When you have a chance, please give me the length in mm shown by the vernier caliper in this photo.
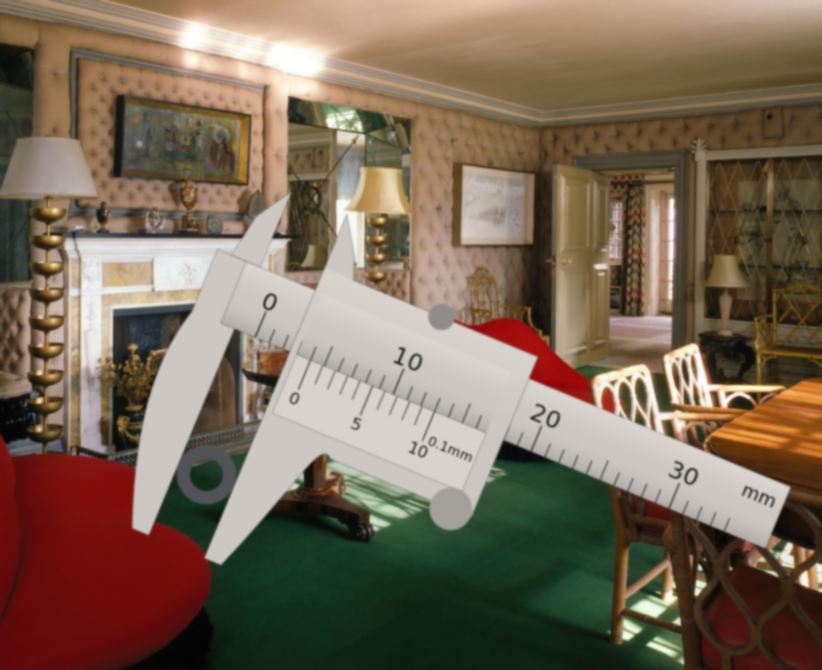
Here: 4.0 mm
